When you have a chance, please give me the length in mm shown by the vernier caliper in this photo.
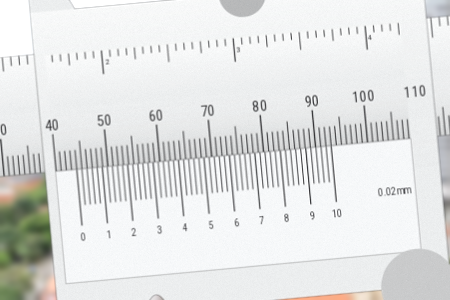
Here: 44.0 mm
